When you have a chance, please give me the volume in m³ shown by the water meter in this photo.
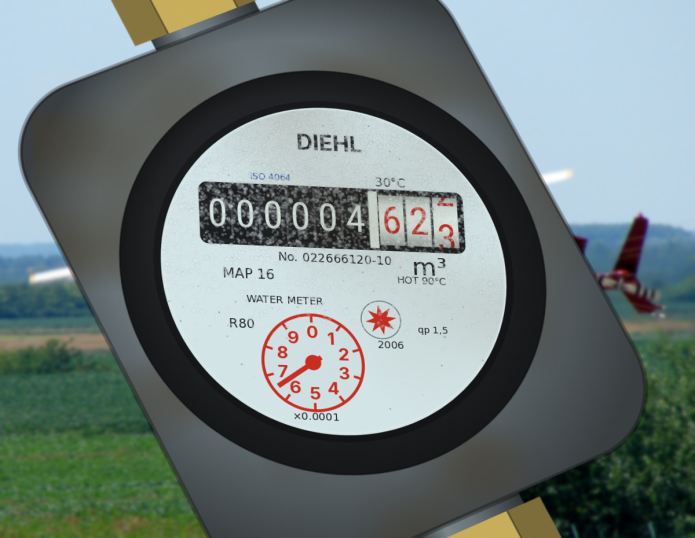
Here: 4.6226 m³
